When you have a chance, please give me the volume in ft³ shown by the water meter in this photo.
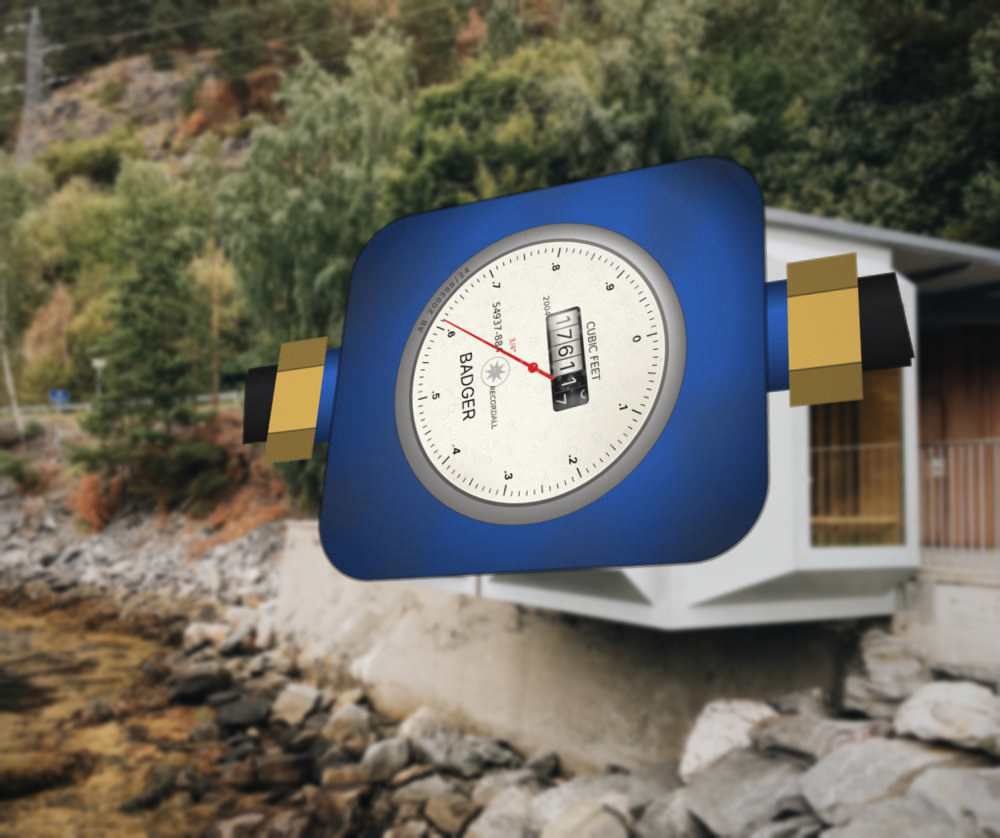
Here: 176116.61 ft³
